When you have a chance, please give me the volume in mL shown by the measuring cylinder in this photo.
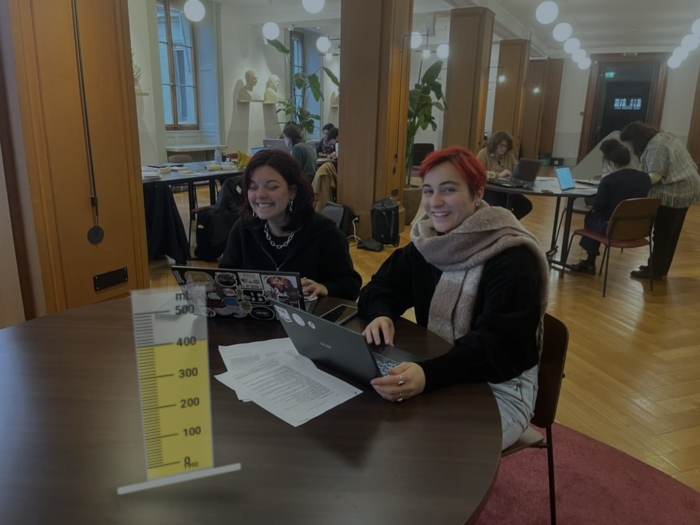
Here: 400 mL
